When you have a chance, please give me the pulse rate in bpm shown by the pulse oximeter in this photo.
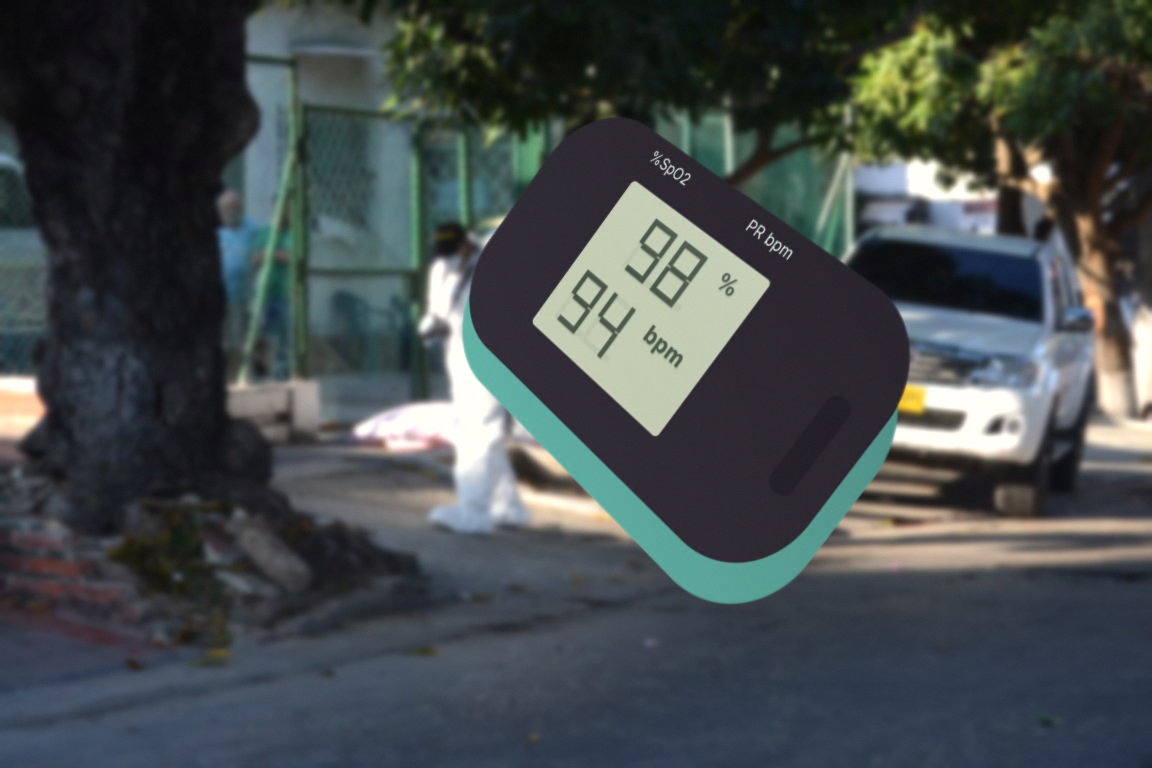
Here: 94 bpm
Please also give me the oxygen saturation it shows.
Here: 98 %
